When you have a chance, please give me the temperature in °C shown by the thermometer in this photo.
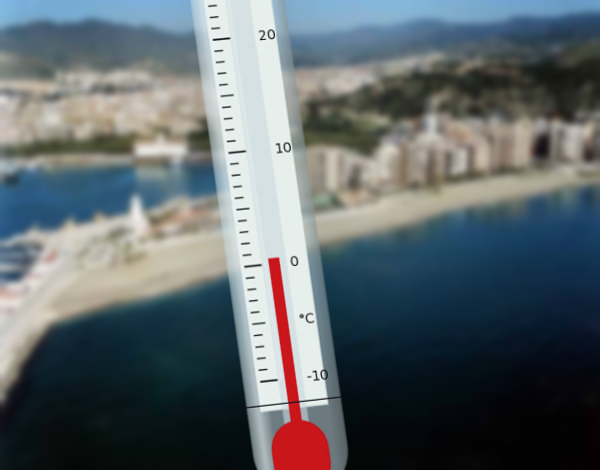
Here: 0.5 °C
